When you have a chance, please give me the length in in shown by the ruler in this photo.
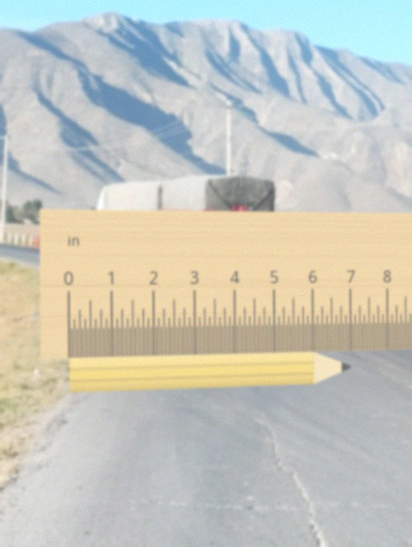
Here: 7 in
